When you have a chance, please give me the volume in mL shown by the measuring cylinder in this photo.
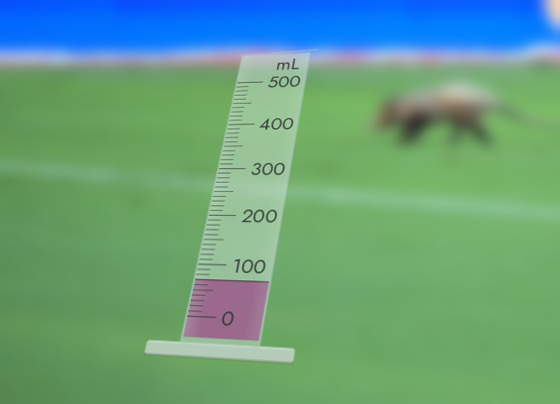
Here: 70 mL
